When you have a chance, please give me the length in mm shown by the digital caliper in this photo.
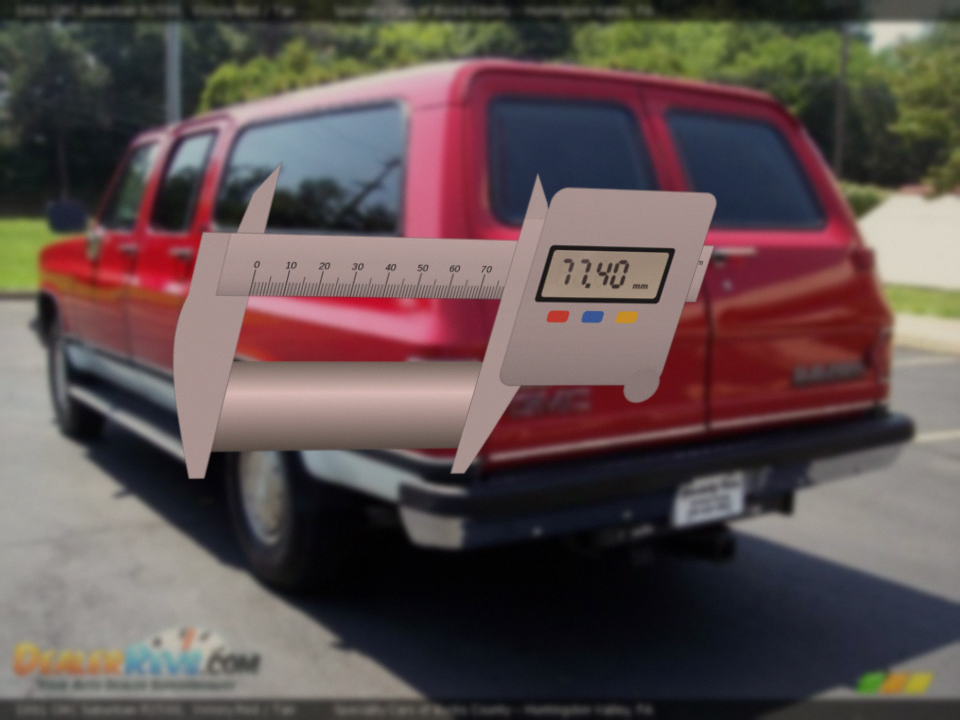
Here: 77.40 mm
